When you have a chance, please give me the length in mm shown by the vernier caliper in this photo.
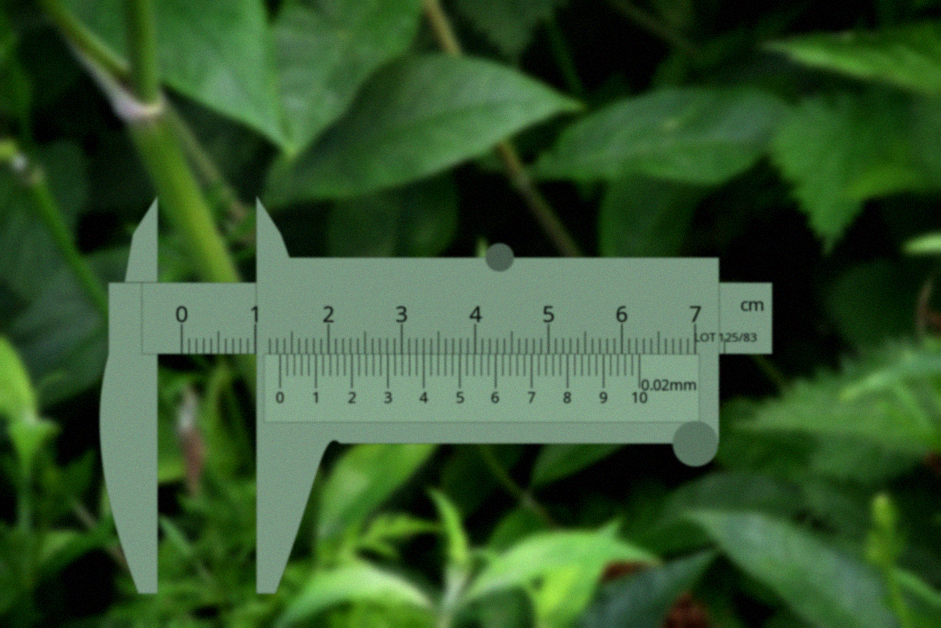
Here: 13.4 mm
